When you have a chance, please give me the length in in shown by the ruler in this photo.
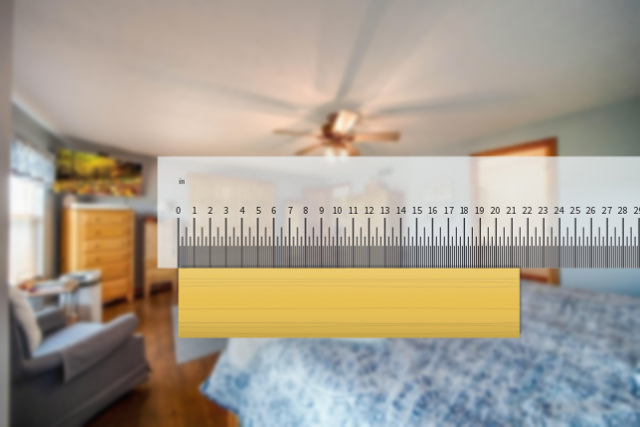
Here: 21.5 in
